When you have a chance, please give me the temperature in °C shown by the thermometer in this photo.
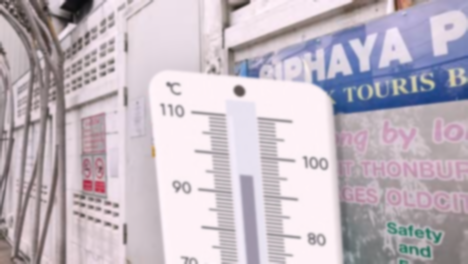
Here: 95 °C
